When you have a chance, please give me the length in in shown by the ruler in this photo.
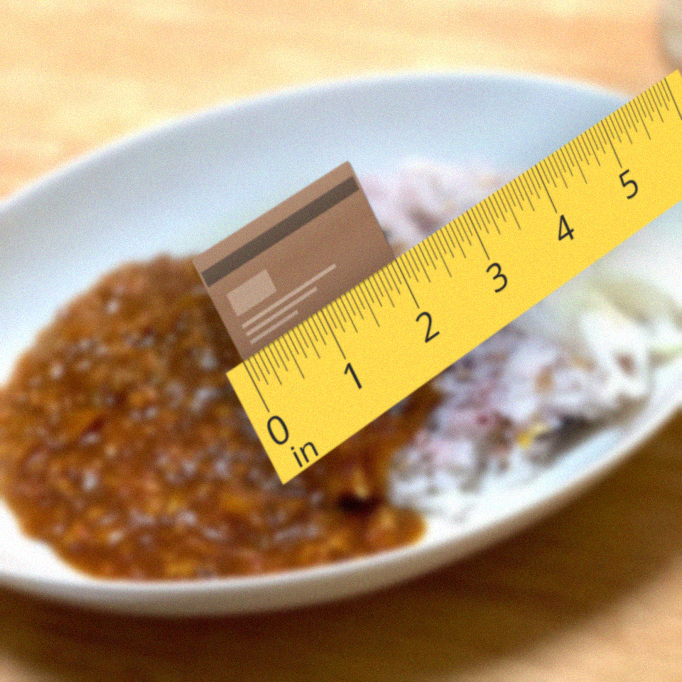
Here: 2 in
